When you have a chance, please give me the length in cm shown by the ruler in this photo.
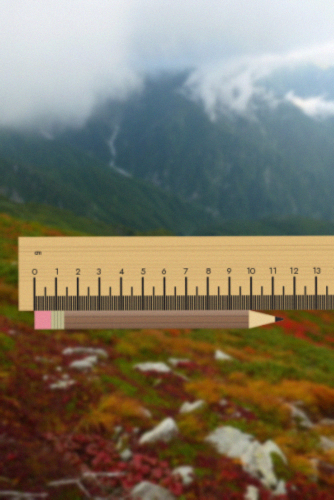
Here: 11.5 cm
